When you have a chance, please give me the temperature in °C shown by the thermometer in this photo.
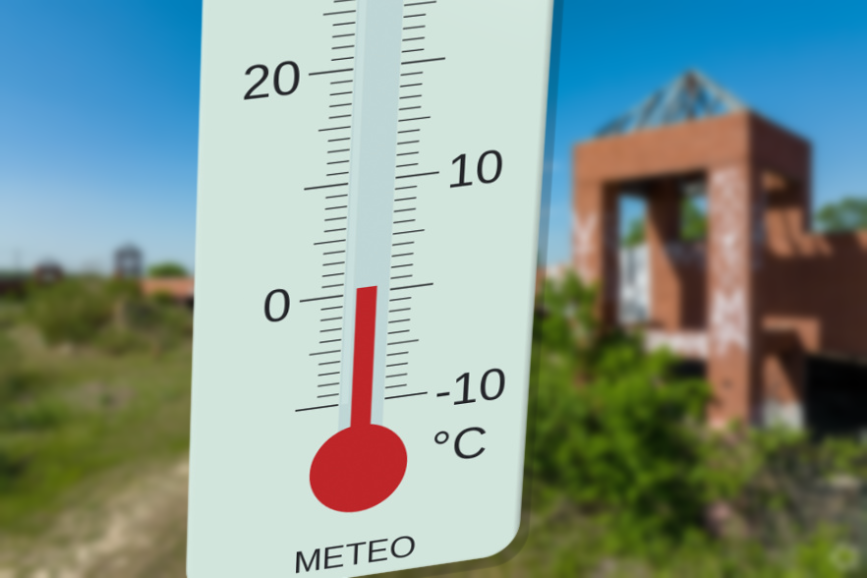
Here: 0.5 °C
